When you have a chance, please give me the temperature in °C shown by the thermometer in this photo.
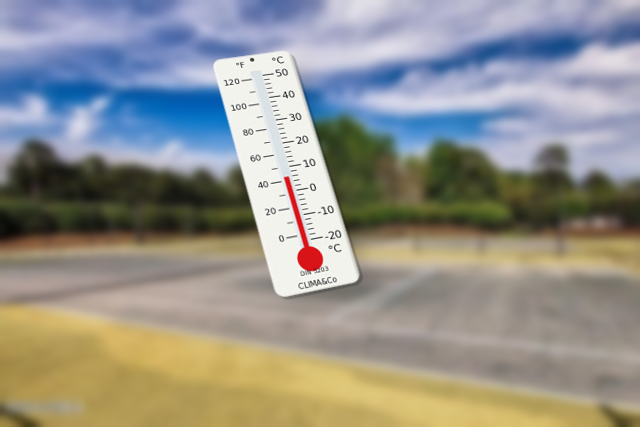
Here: 6 °C
